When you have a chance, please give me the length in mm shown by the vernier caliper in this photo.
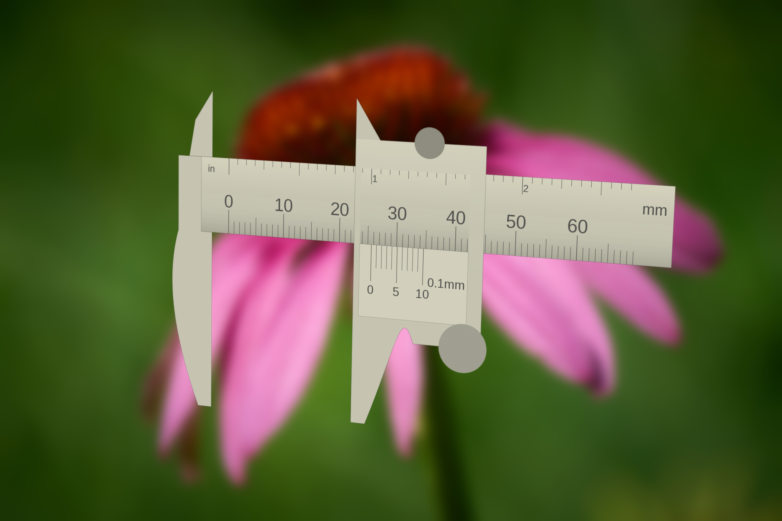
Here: 25.6 mm
